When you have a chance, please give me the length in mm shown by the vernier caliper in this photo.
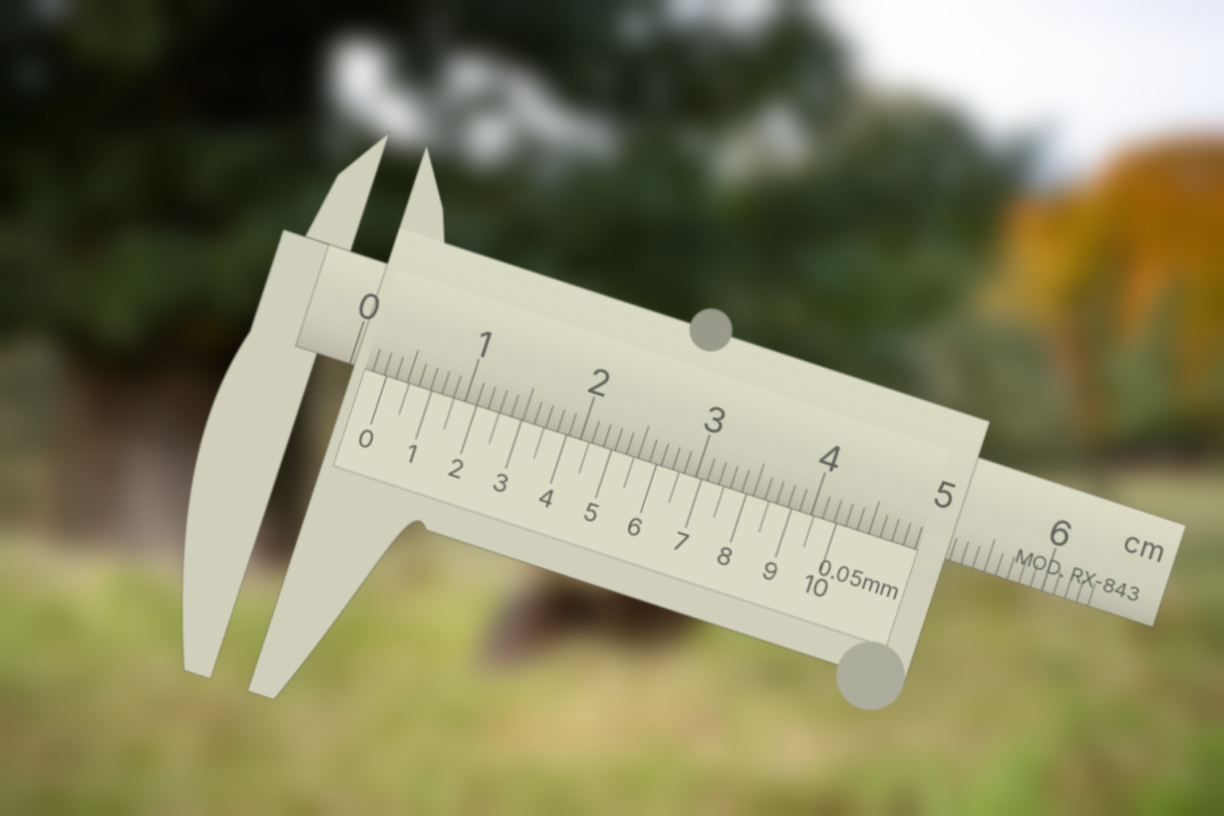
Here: 3.2 mm
